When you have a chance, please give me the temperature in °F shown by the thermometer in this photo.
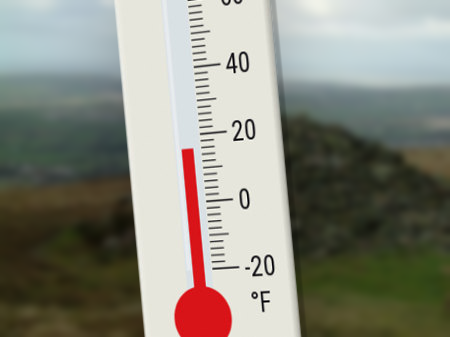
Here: 16 °F
